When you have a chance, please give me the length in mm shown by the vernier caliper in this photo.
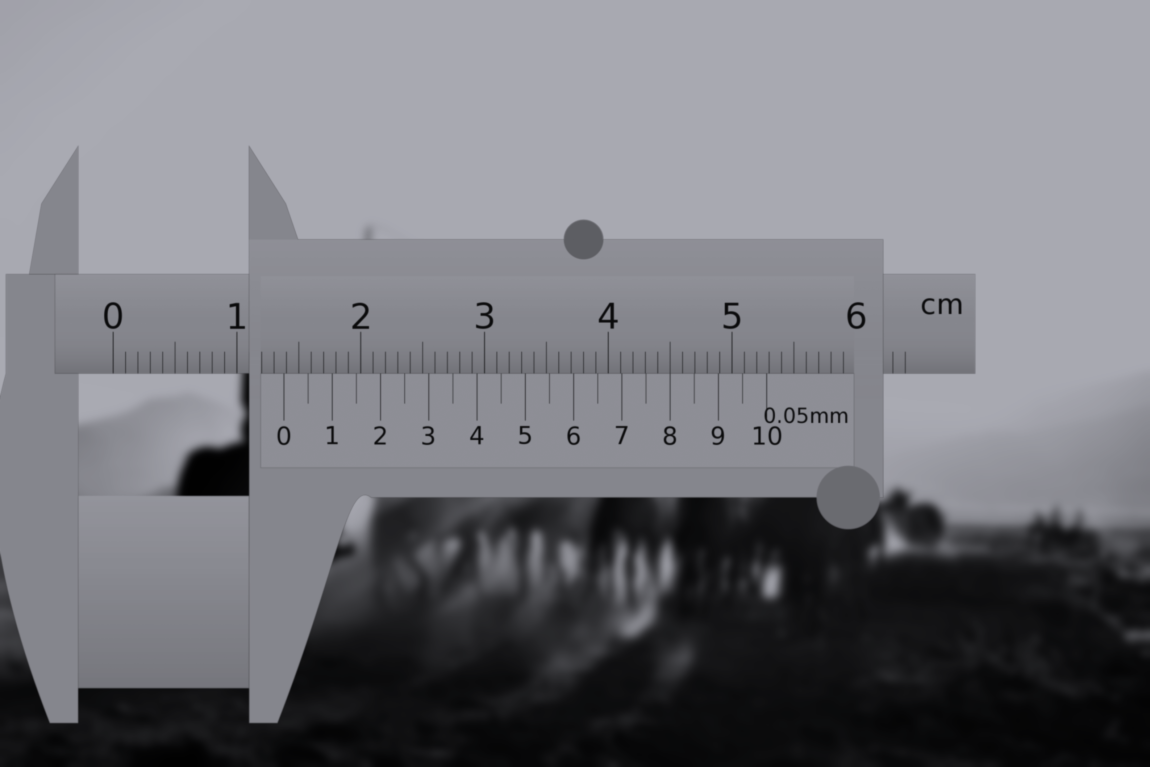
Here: 13.8 mm
